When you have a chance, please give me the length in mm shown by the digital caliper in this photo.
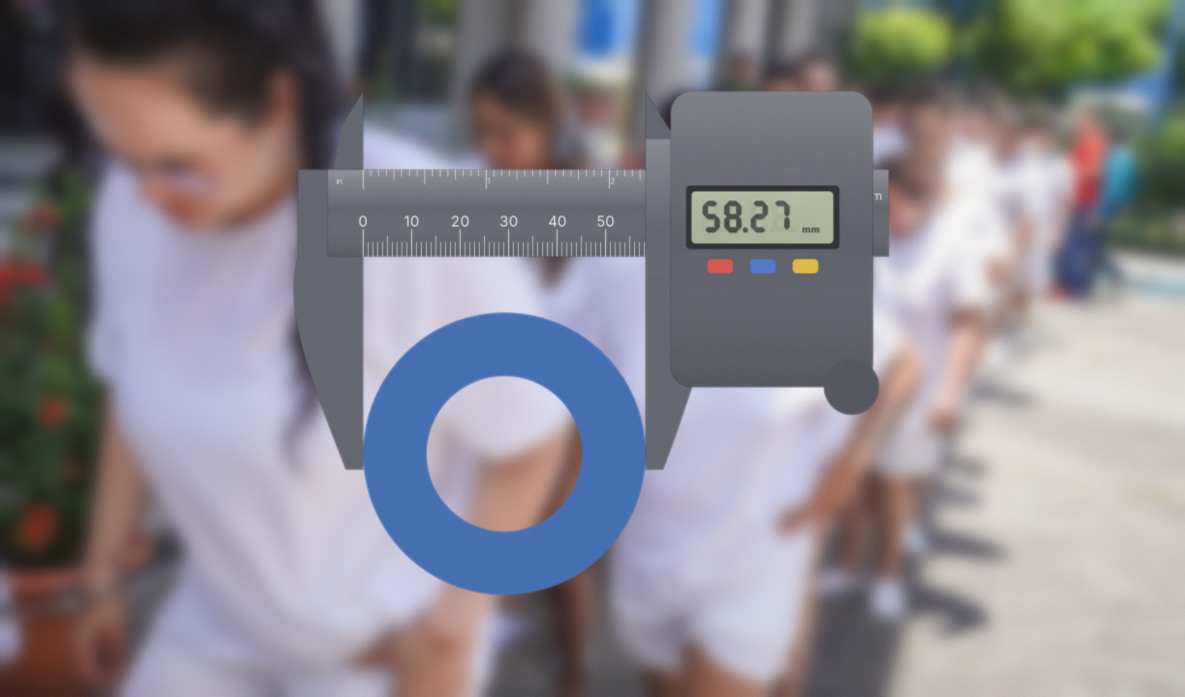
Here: 58.27 mm
